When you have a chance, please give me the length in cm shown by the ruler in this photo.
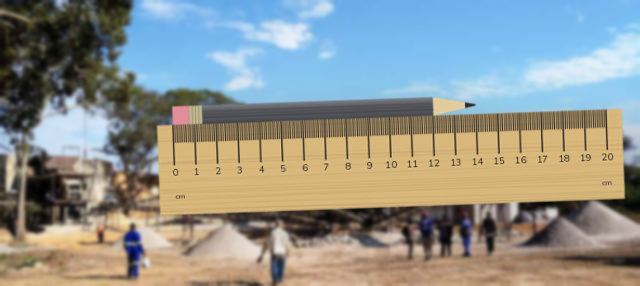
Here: 14 cm
